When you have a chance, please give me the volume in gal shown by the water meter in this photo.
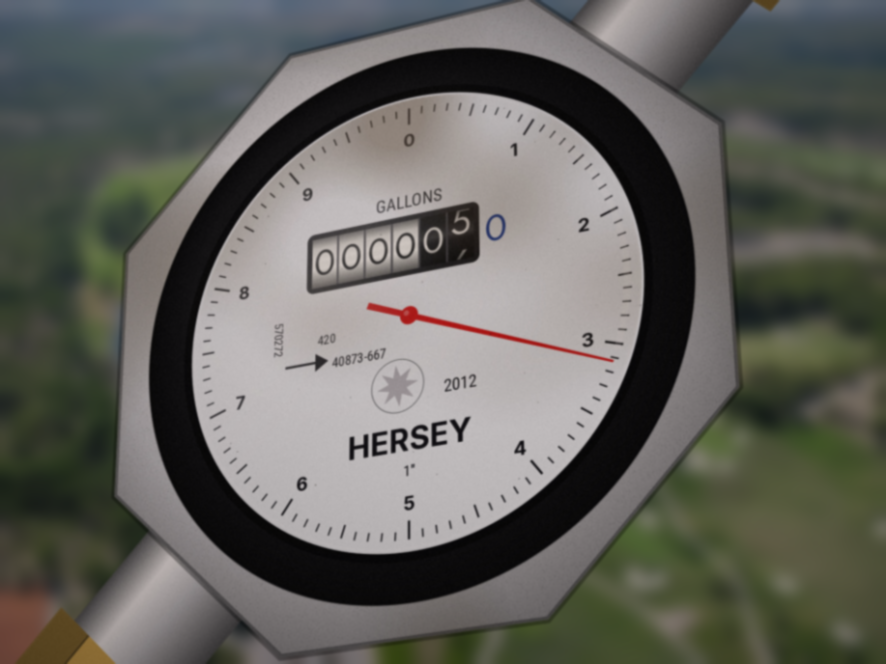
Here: 53.1 gal
